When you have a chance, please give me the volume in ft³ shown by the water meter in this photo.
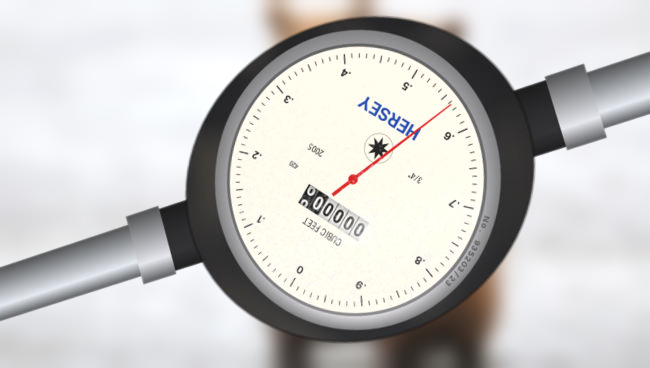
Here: 8.56 ft³
